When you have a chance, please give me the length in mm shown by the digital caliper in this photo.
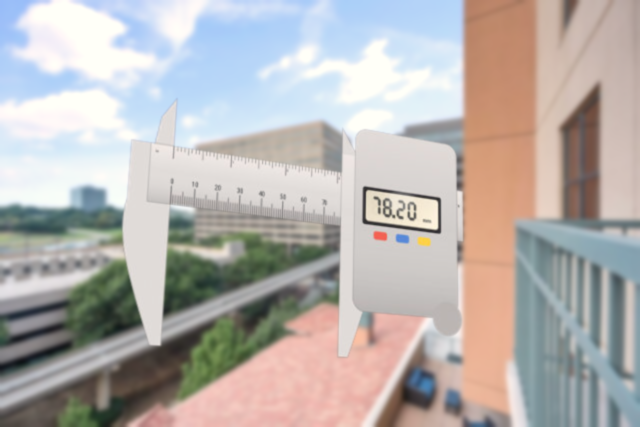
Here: 78.20 mm
